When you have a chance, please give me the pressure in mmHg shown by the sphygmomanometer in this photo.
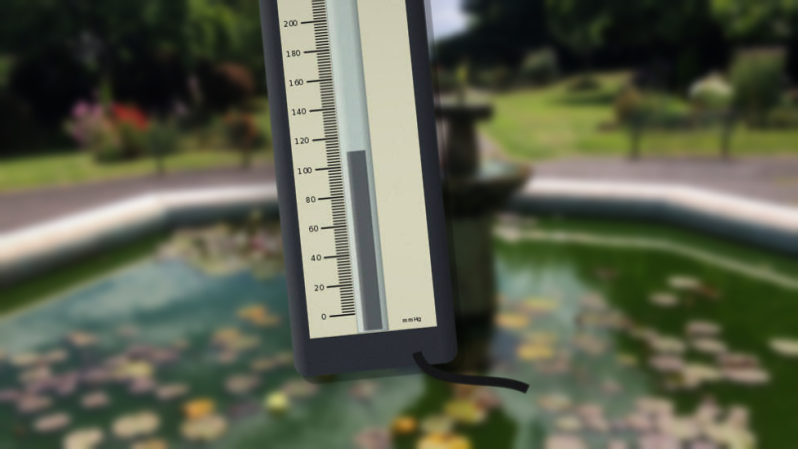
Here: 110 mmHg
